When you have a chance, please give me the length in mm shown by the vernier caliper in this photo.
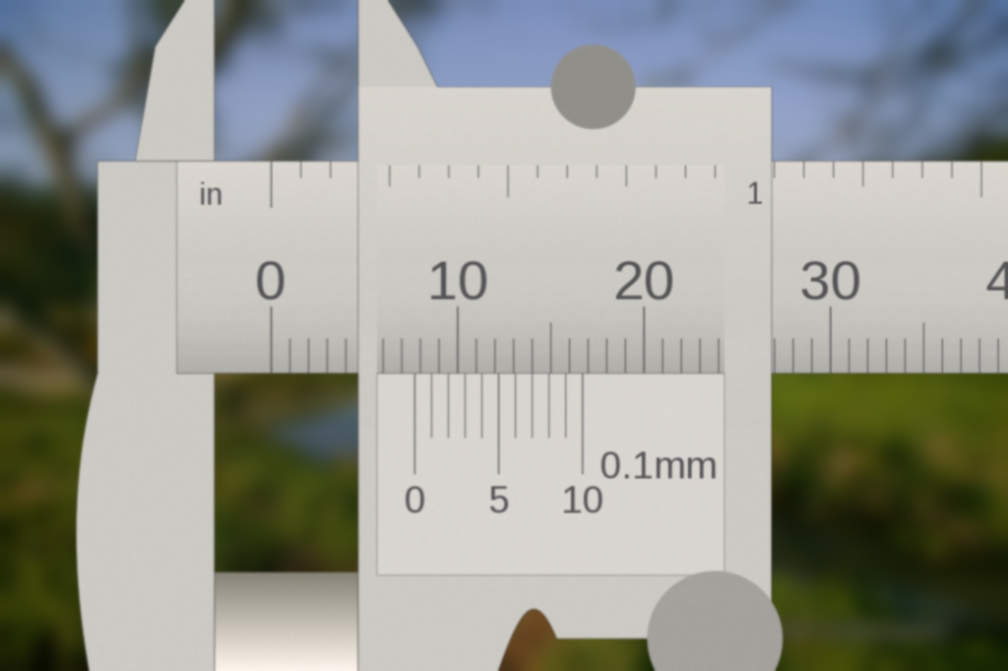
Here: 7.7 mm
